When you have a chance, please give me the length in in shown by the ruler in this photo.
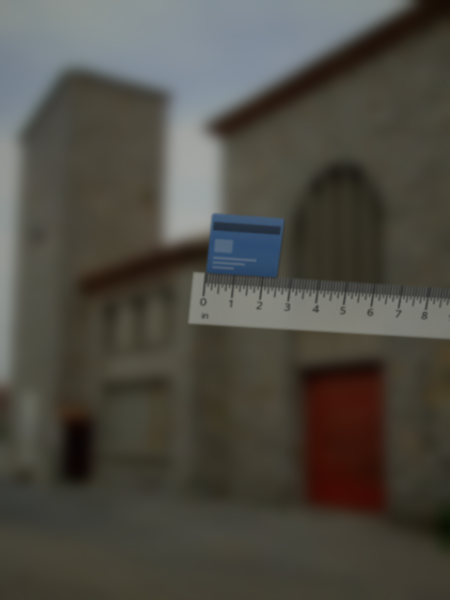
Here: 2.5 in
